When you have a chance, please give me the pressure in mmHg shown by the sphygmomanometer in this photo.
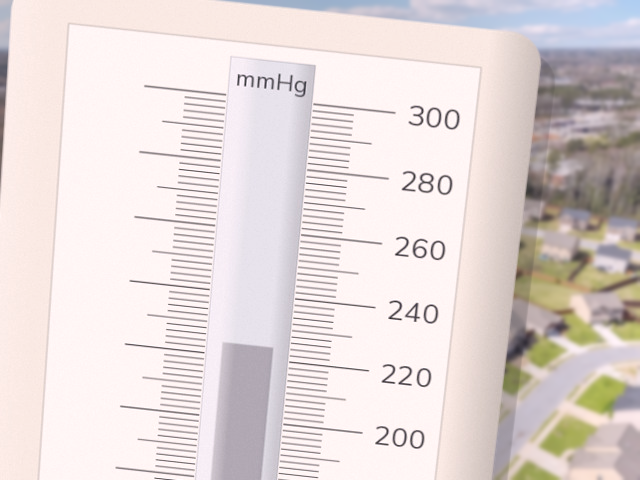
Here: 224 mmHg
